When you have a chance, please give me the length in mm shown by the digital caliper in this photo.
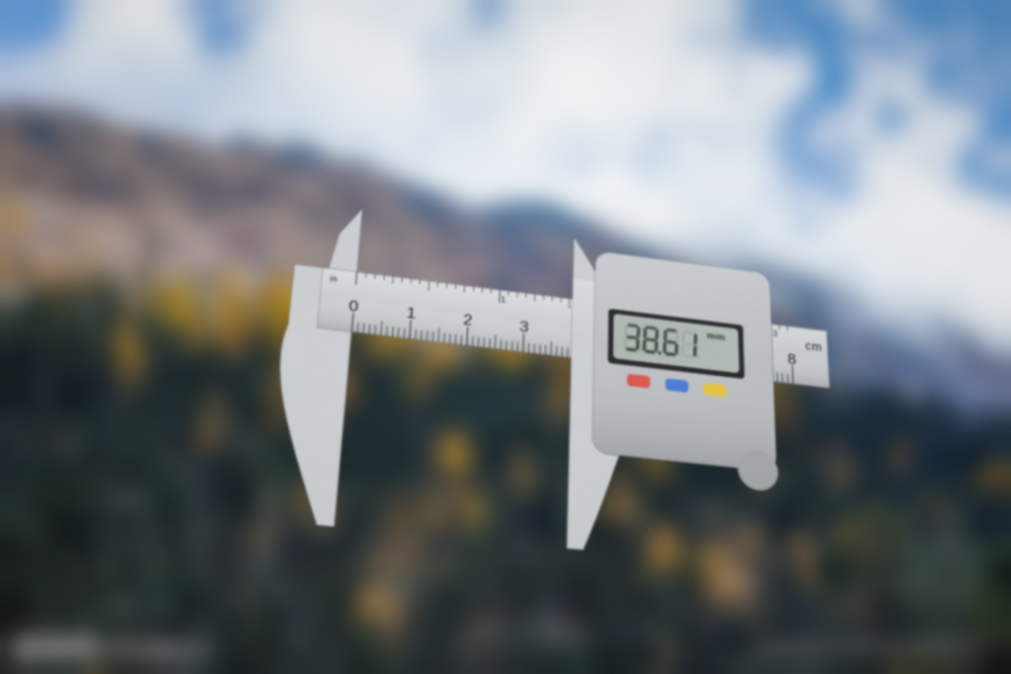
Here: 38.61 mm
